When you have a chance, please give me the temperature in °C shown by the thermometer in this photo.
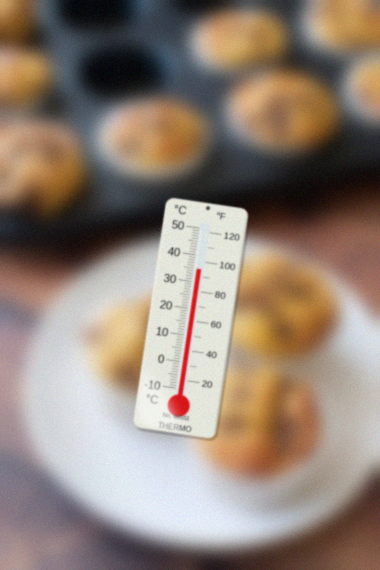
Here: 35 °C
